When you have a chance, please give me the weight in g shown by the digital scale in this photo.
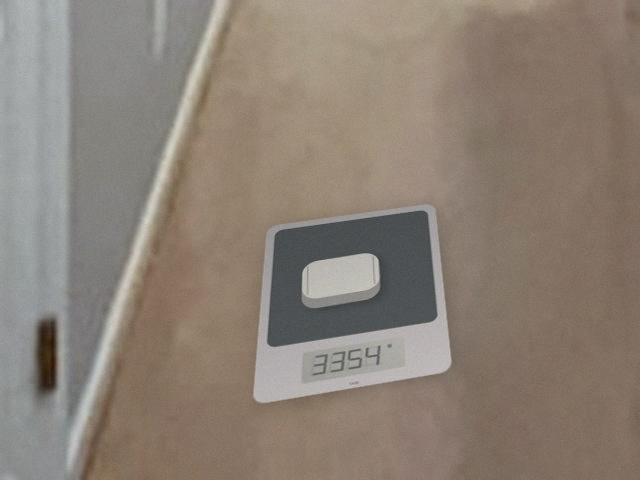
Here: 3354 g
